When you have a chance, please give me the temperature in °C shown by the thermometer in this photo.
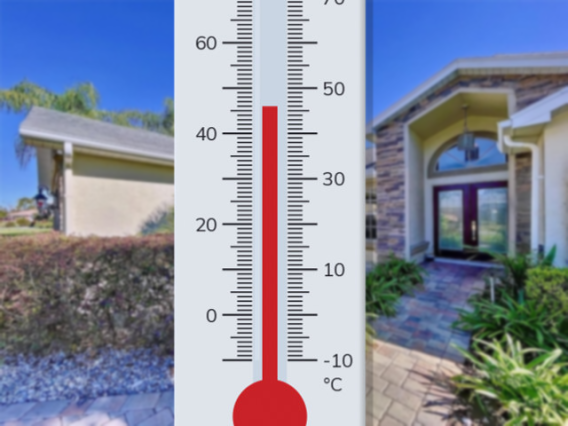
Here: 46 °C
